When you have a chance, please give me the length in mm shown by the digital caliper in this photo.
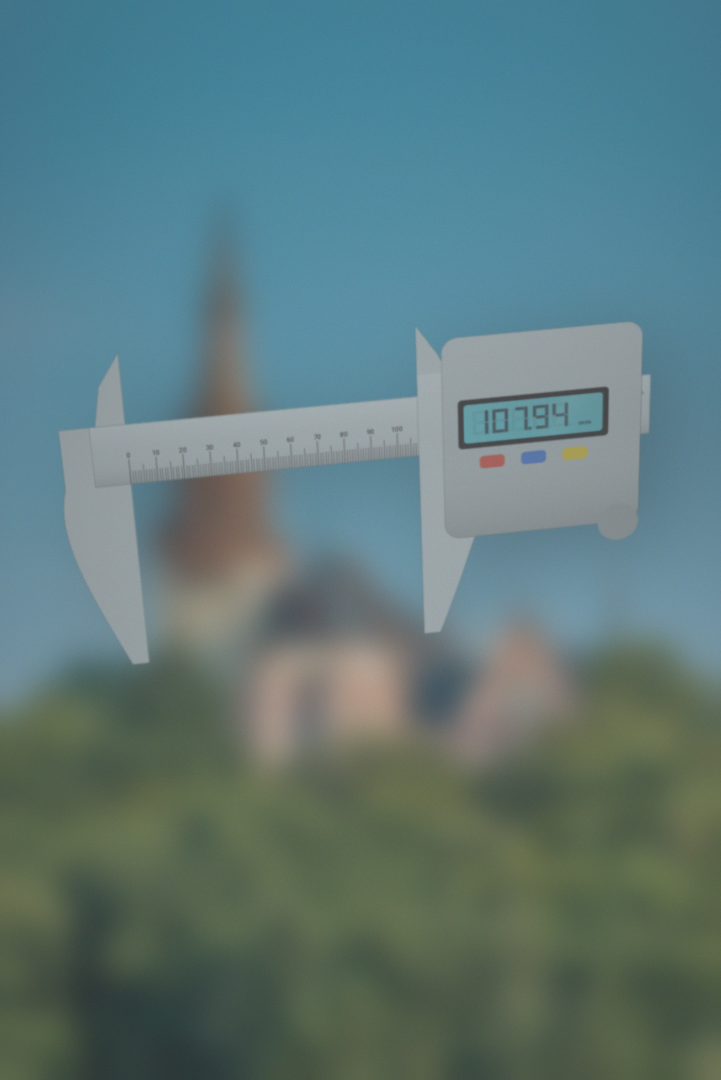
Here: 107.94 mm
